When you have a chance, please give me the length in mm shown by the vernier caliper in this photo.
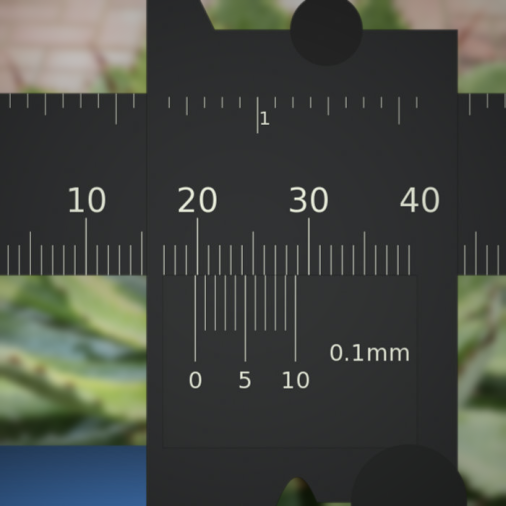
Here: 19.8 mm
